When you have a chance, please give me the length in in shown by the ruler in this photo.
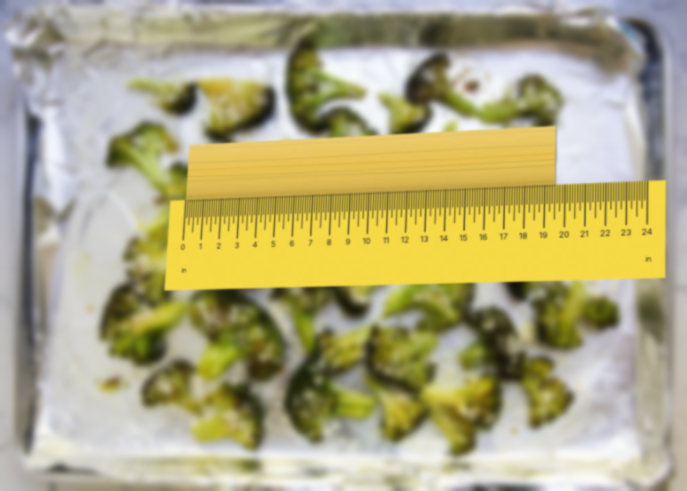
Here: 19.5 in
